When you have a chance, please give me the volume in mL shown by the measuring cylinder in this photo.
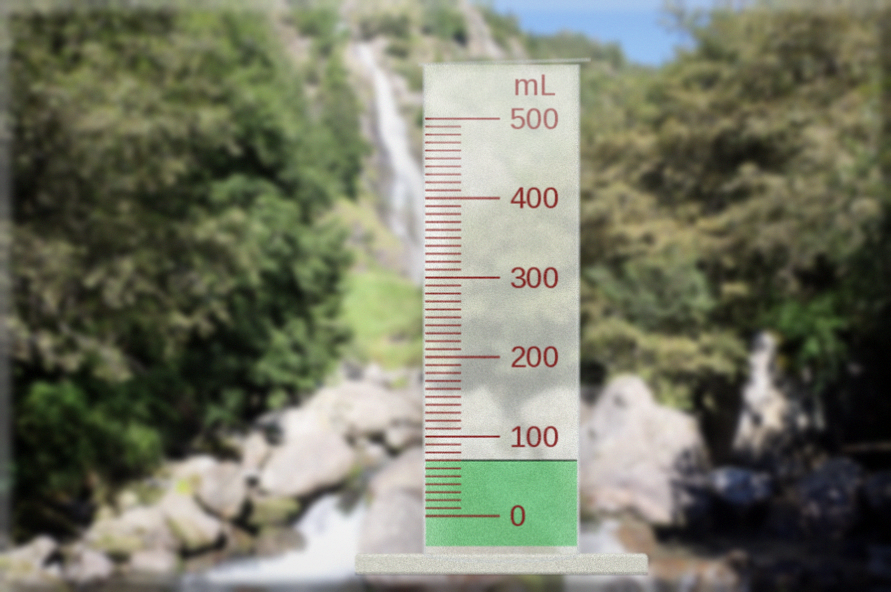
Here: 70 mL
